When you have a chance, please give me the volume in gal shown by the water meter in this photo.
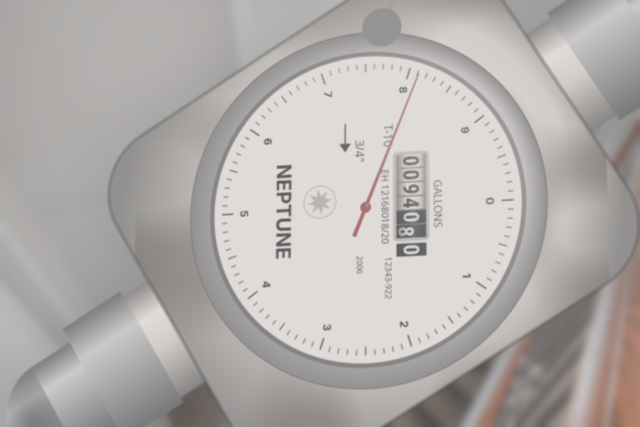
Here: 94078.1 gal
